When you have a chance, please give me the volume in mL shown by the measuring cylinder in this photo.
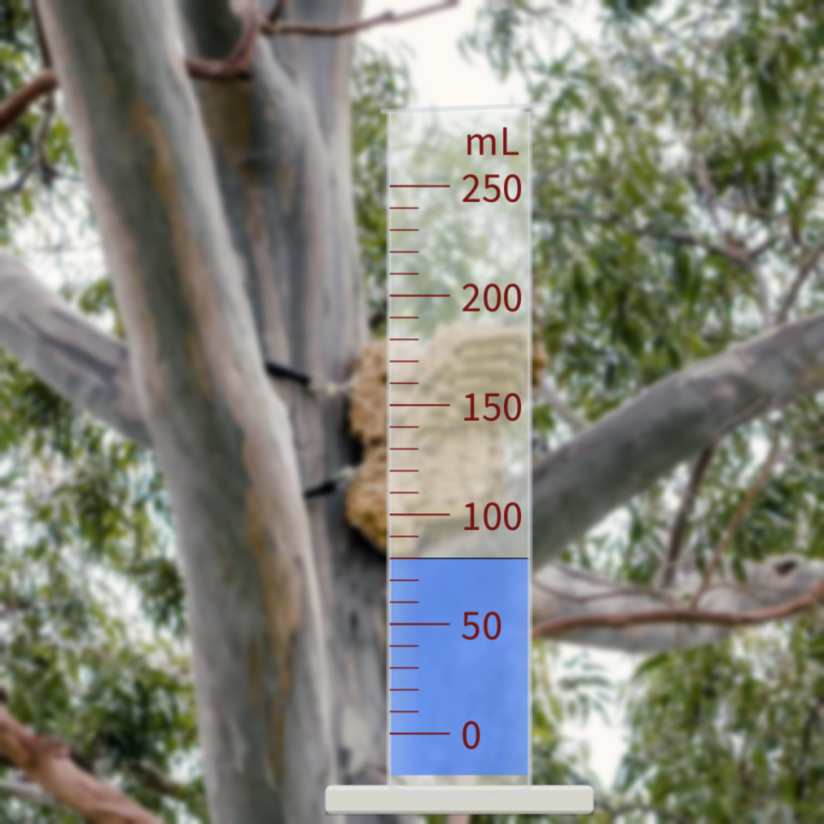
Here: 80 mL
